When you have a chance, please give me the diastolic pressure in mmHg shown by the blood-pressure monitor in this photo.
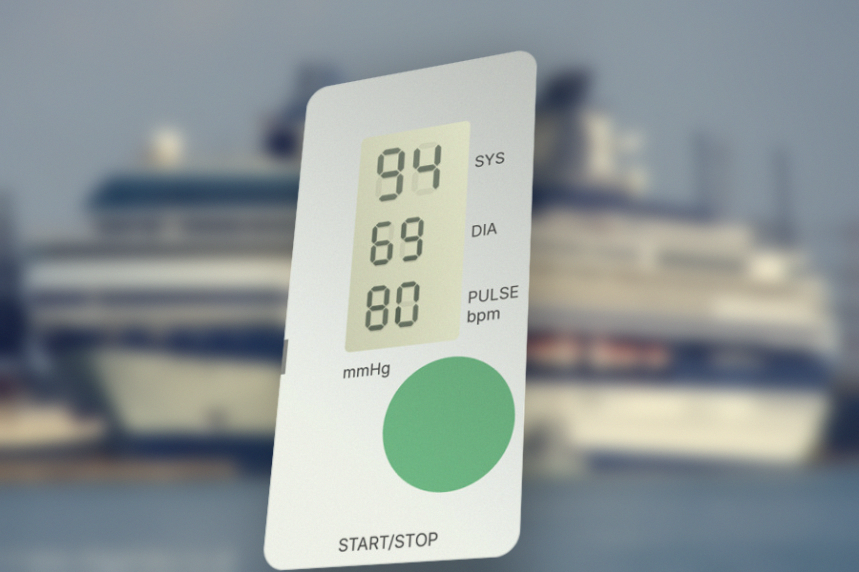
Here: 69 mmHg
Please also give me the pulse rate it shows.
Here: 80 bpm
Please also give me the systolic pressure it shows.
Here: 94 mmHg
